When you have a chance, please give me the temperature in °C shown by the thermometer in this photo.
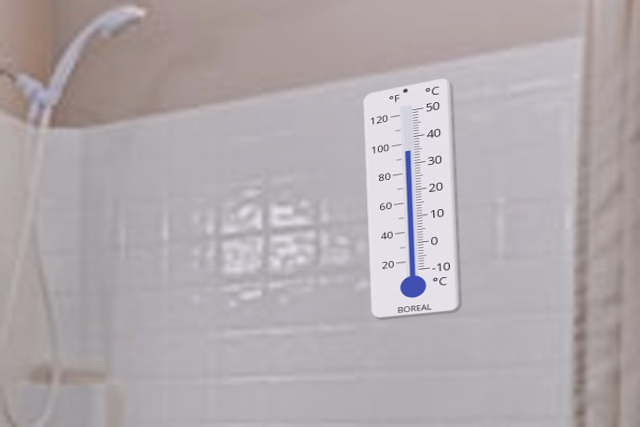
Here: 35 °C
